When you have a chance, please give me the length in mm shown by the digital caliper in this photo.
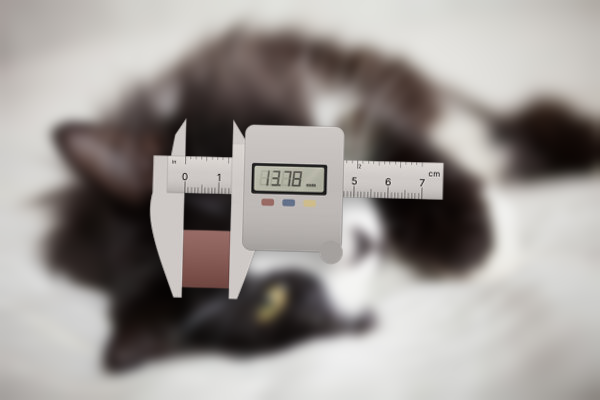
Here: 13.78 mm
